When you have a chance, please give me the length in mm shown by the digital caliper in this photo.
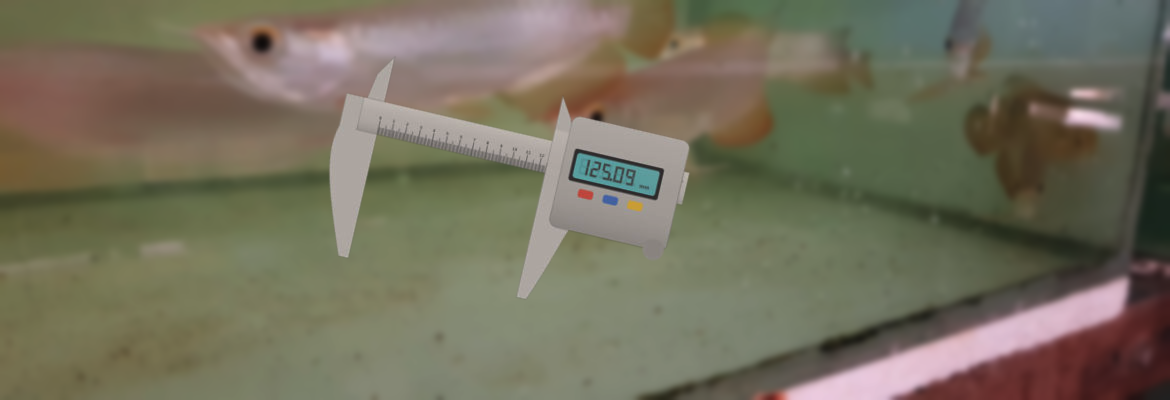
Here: 125.09 mm
